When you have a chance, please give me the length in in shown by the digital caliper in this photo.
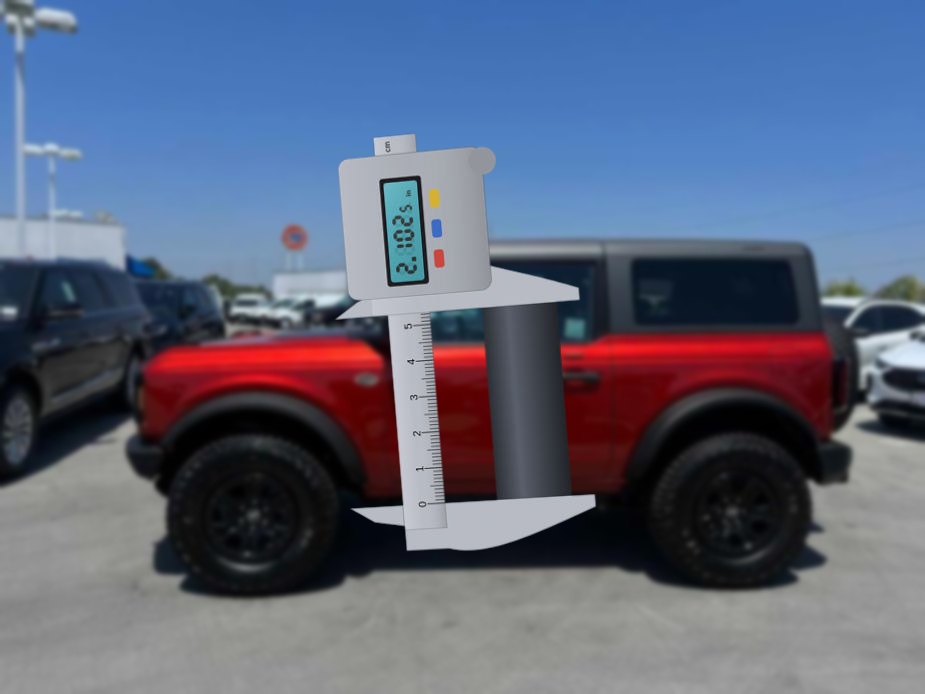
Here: 2.1025 in
